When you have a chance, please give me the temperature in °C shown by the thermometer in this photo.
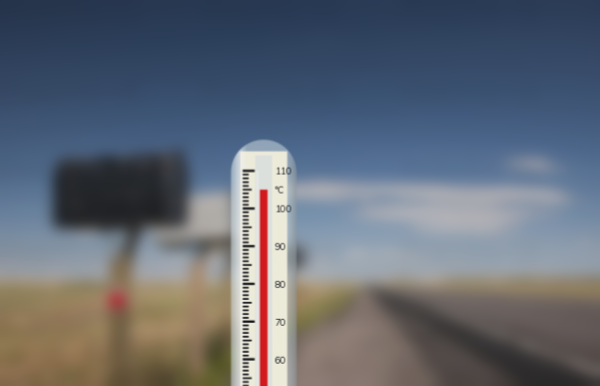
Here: 105 °C
